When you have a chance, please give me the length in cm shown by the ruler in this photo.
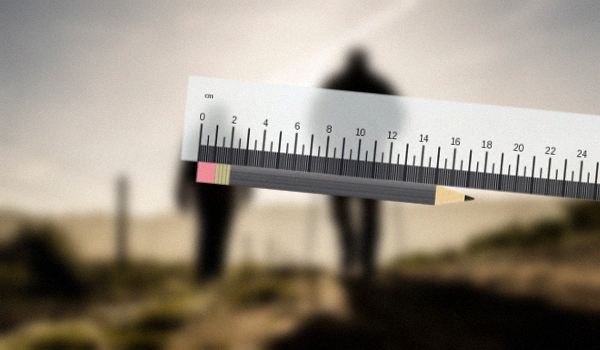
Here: 17.5 cm
